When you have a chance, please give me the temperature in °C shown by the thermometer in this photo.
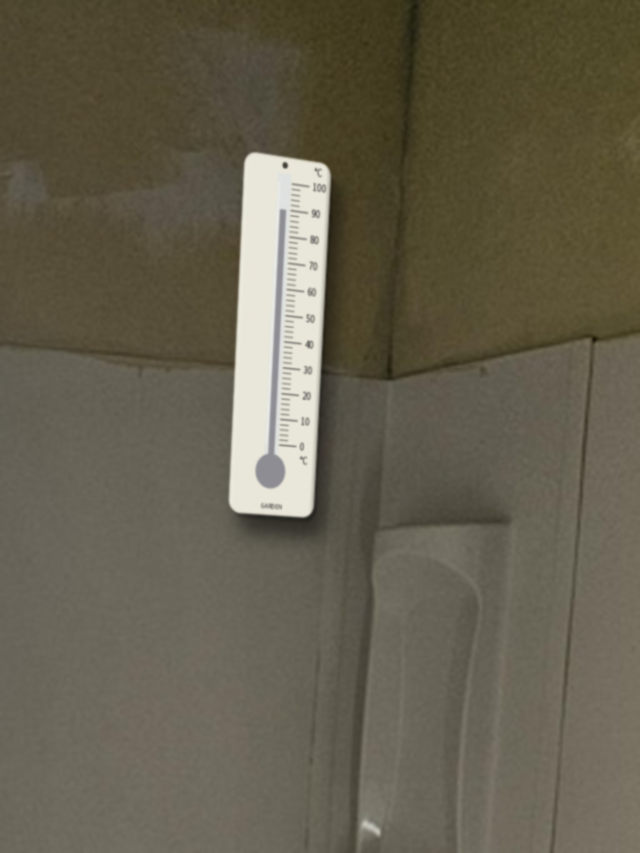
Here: 90 °C
